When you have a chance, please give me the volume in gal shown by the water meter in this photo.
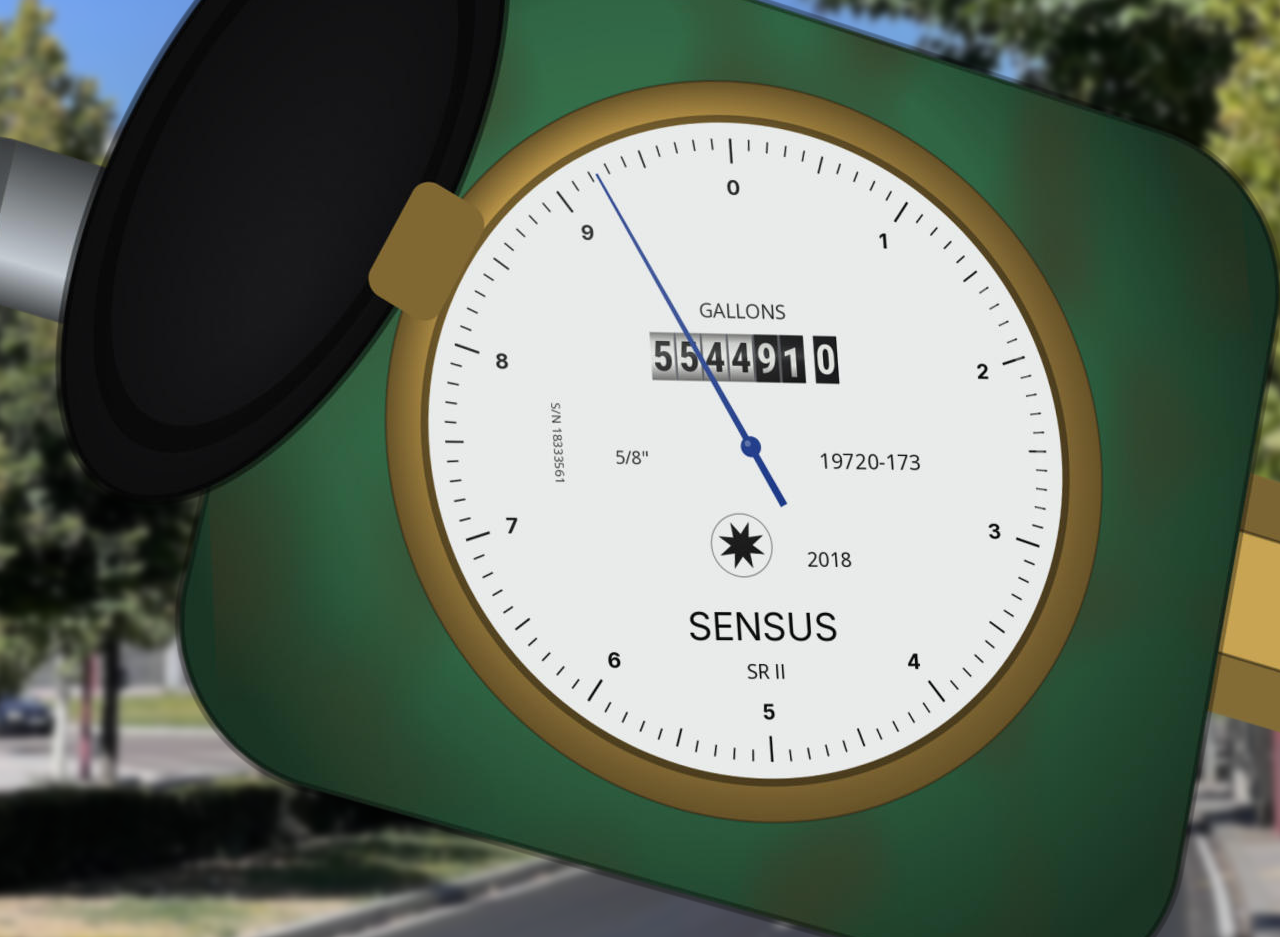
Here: 5544909.2 gal
